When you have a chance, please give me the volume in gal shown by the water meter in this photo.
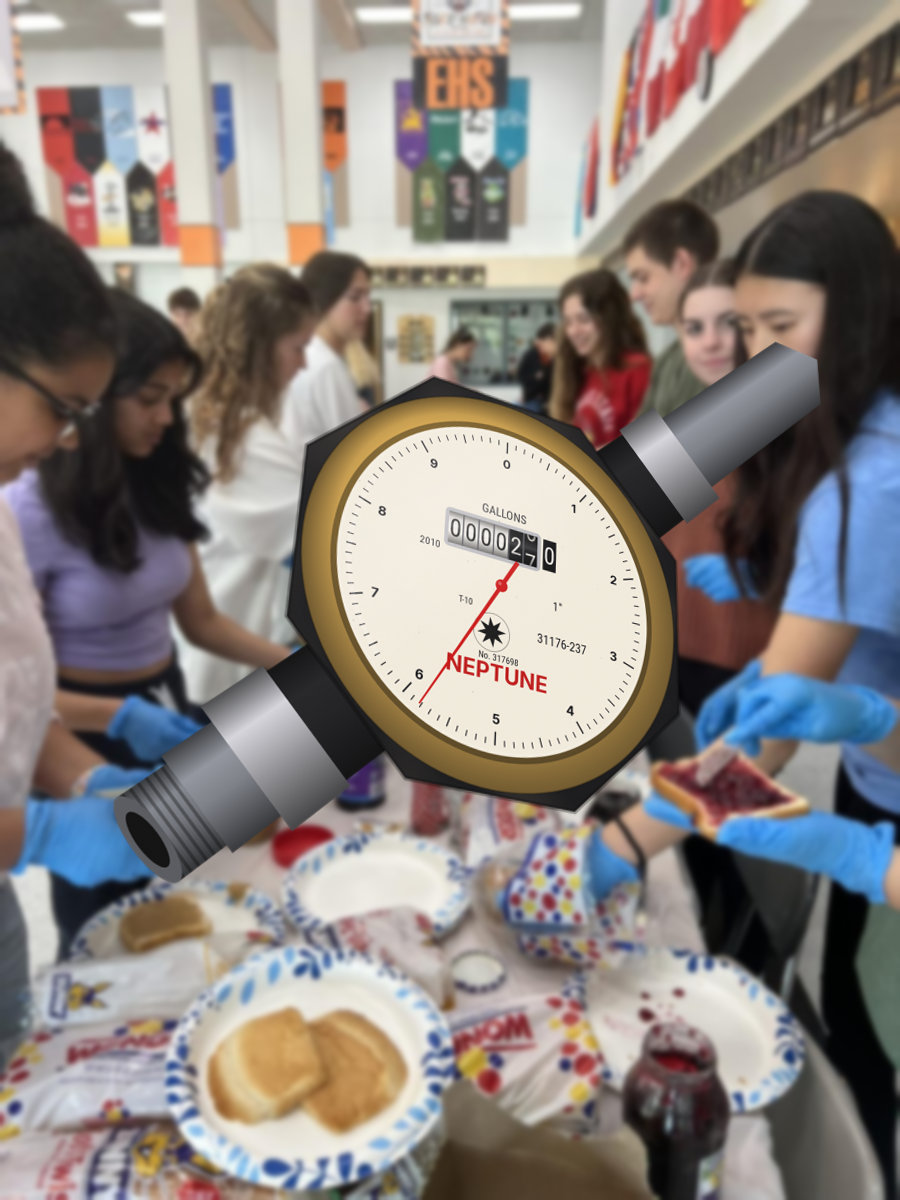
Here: 265.8 gal
